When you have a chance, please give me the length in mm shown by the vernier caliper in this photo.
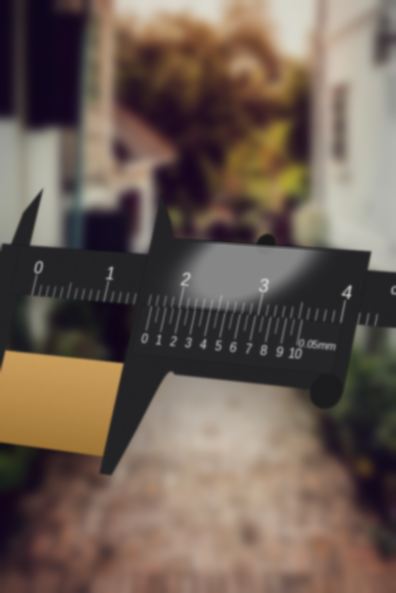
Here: 16.4 mm
